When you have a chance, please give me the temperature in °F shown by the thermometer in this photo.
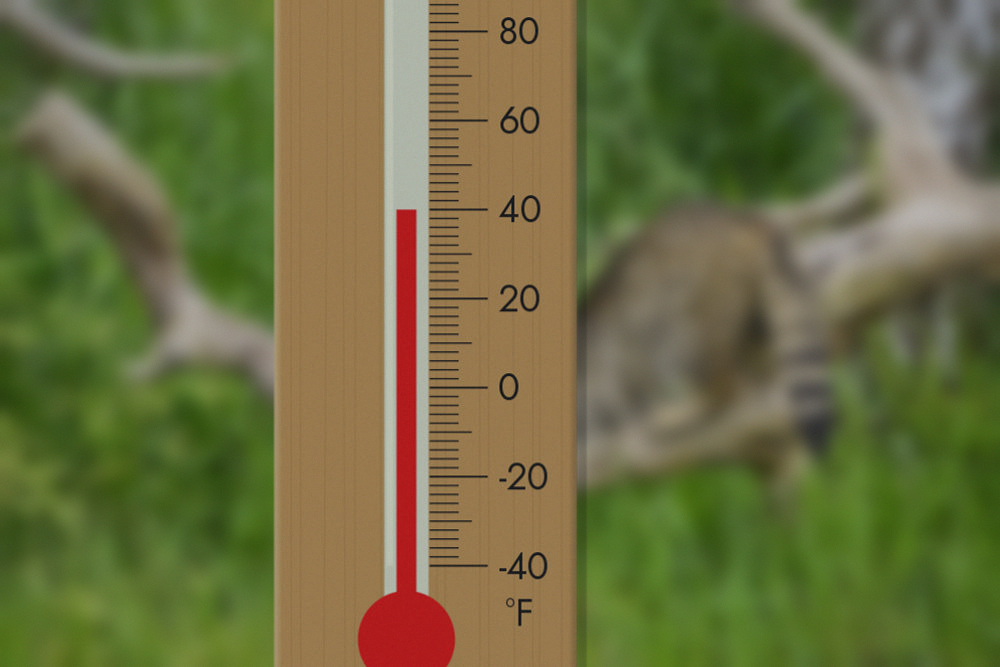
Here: 40 °F
